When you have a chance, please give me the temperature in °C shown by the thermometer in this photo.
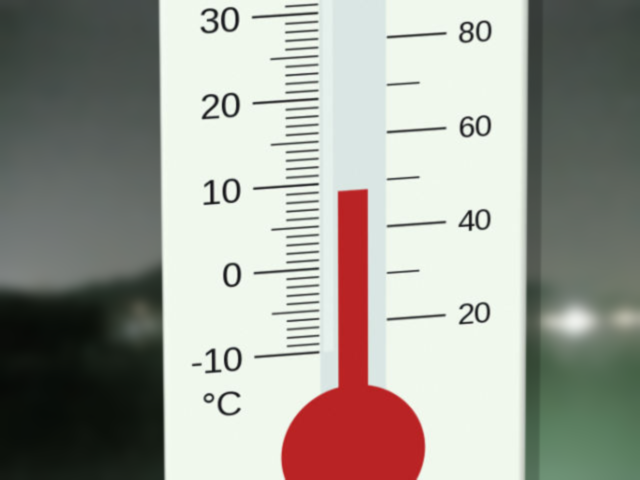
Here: 9 °C
